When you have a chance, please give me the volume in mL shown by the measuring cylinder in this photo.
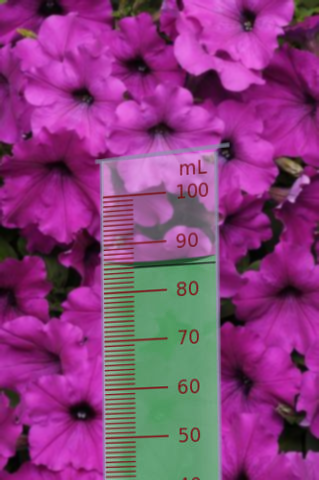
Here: 85 mL
